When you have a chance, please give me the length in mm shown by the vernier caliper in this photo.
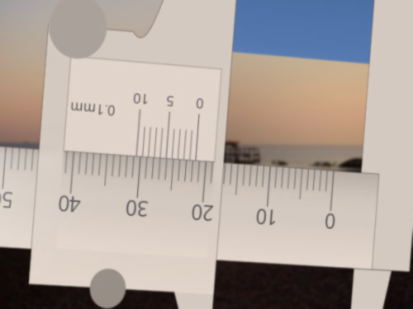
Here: 21.6 mm
